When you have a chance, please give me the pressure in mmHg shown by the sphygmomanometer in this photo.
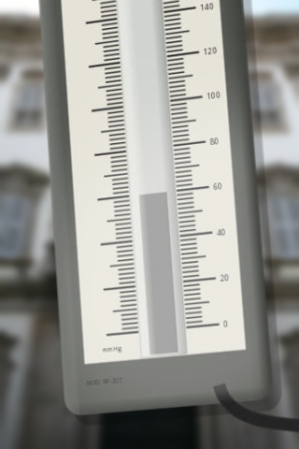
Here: 60 mmHg
